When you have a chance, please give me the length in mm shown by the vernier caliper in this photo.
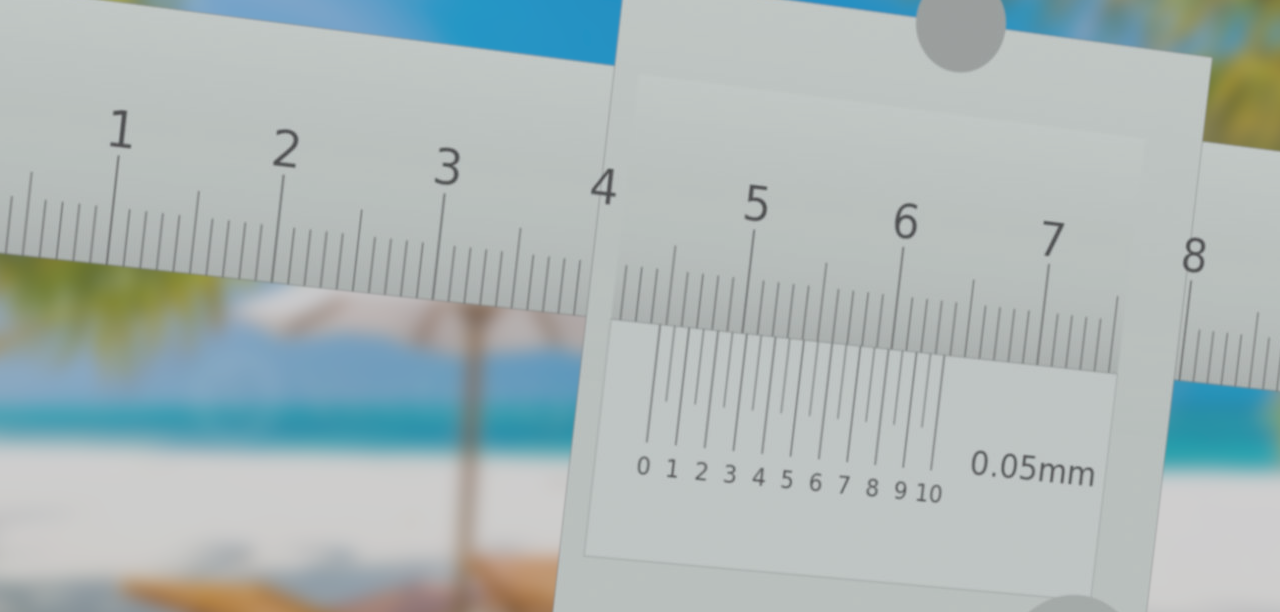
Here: 44.6 mm
